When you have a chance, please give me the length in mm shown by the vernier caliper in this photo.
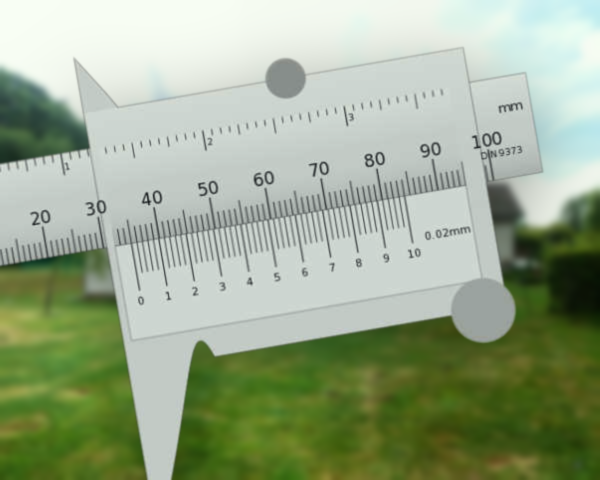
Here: 35.0 mm
